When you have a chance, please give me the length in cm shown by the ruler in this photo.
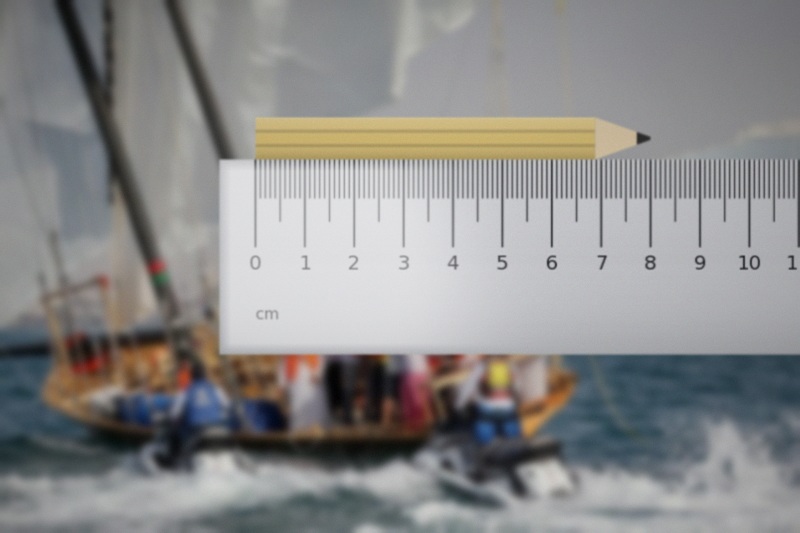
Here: 8 cm
